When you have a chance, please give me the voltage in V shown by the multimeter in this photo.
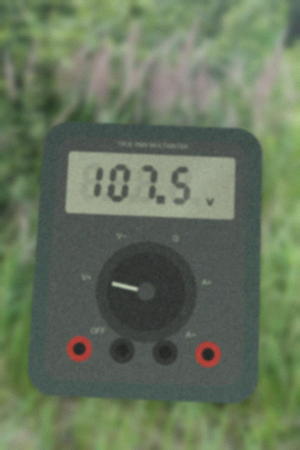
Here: 107.5 V
